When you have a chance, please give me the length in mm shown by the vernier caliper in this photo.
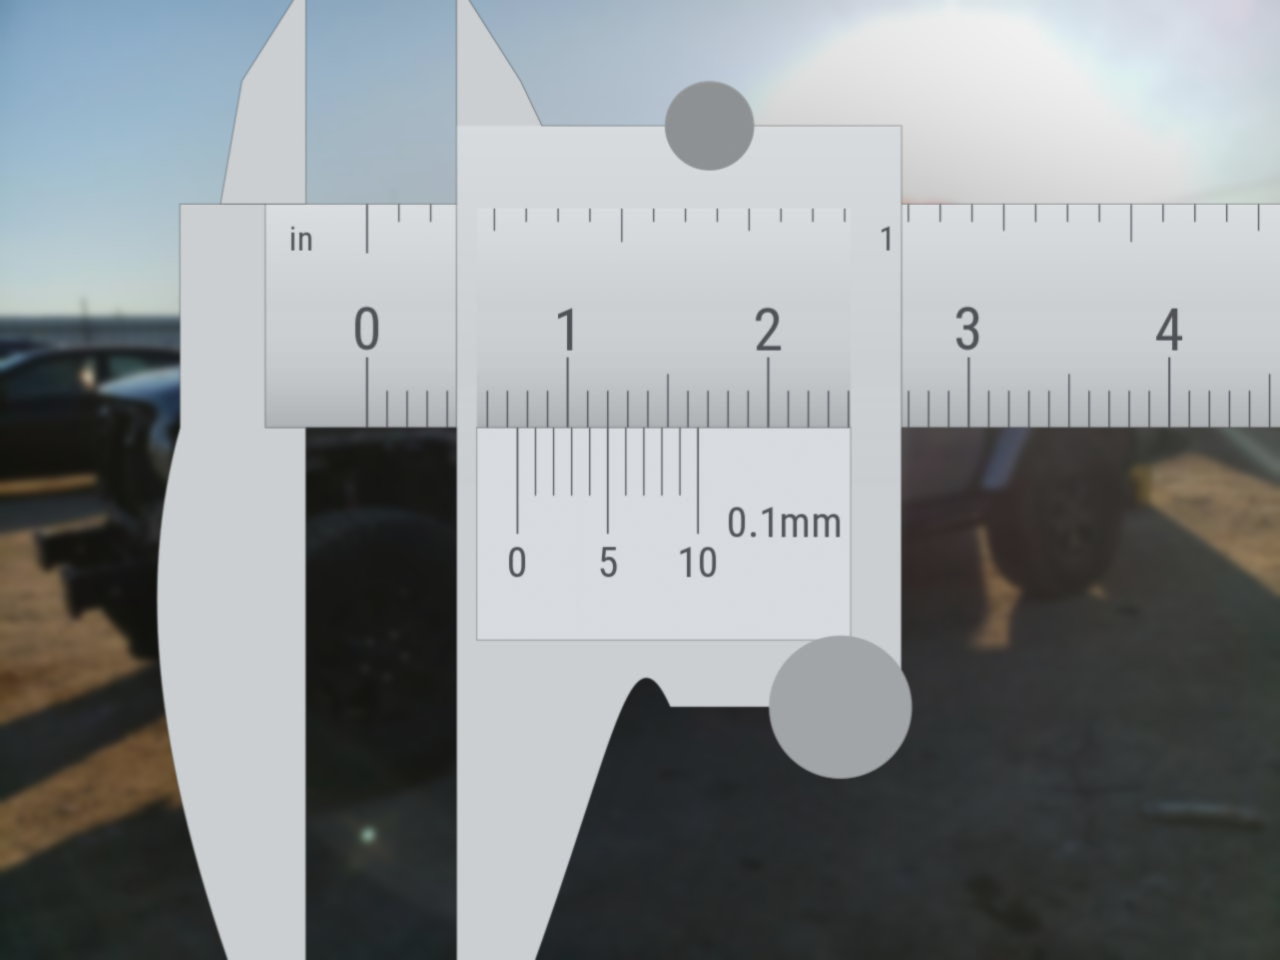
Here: 7.5 mm
